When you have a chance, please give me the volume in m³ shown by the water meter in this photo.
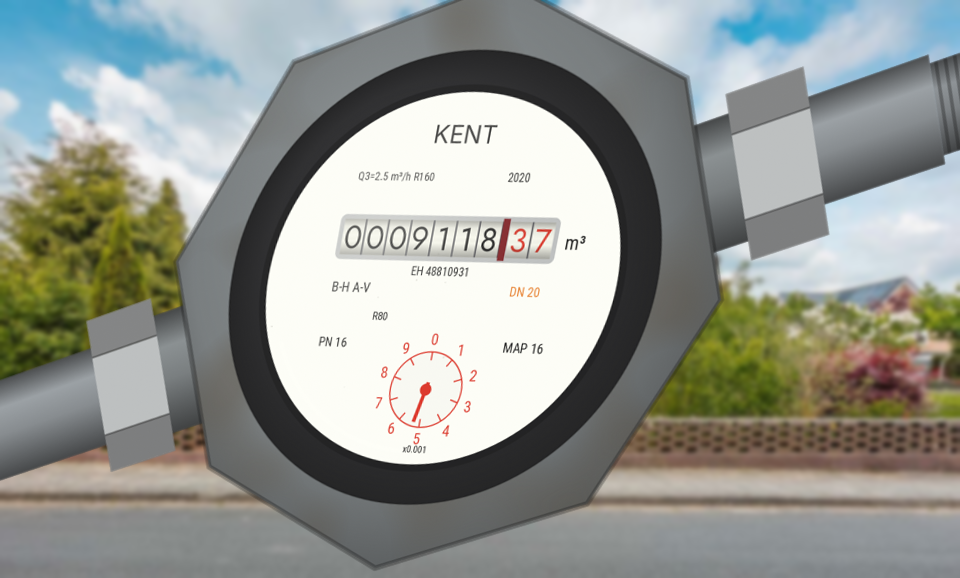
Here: 9118.375 m³
